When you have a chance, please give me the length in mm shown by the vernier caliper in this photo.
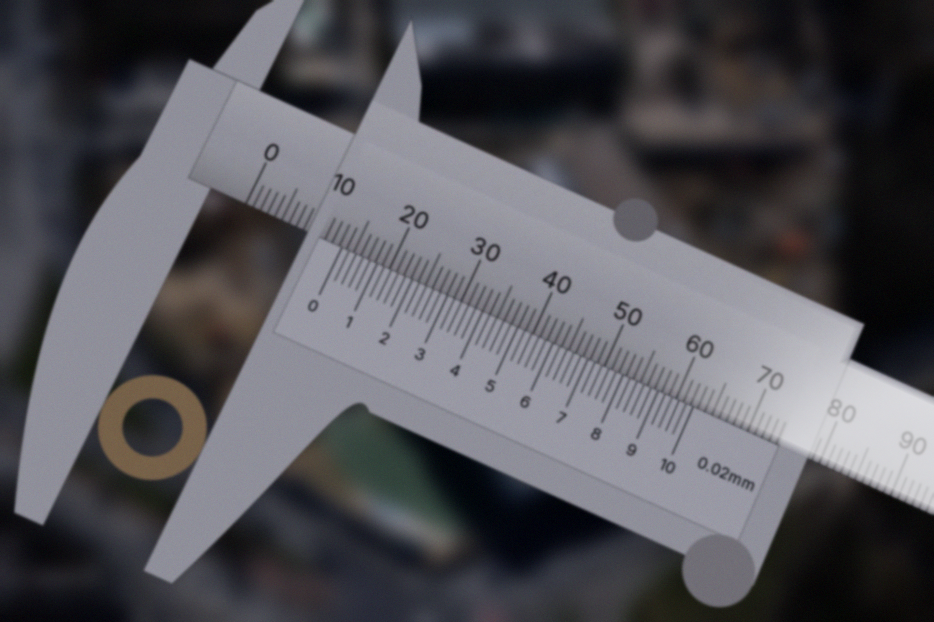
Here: 13.4 mm
